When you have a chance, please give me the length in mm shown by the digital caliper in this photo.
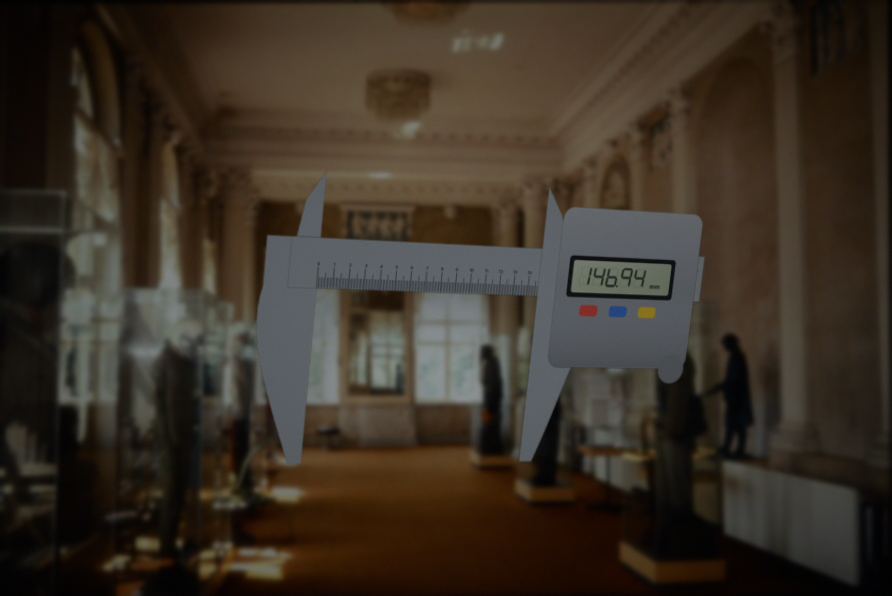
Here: 146.94 mm
